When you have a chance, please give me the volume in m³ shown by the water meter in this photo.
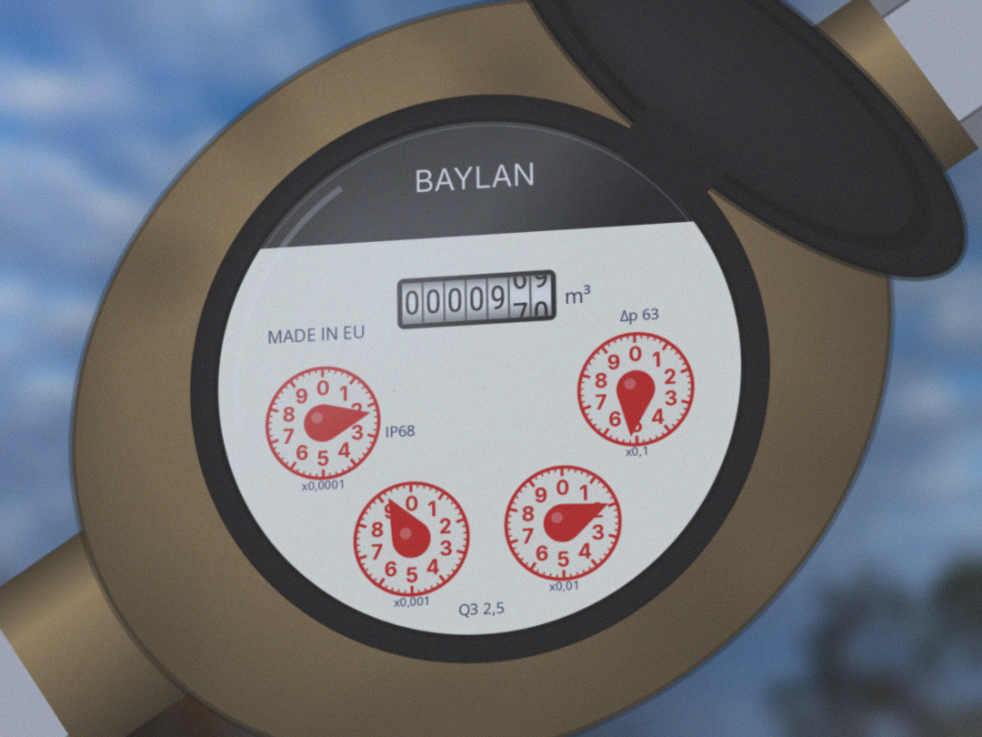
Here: 969.5192 m³
